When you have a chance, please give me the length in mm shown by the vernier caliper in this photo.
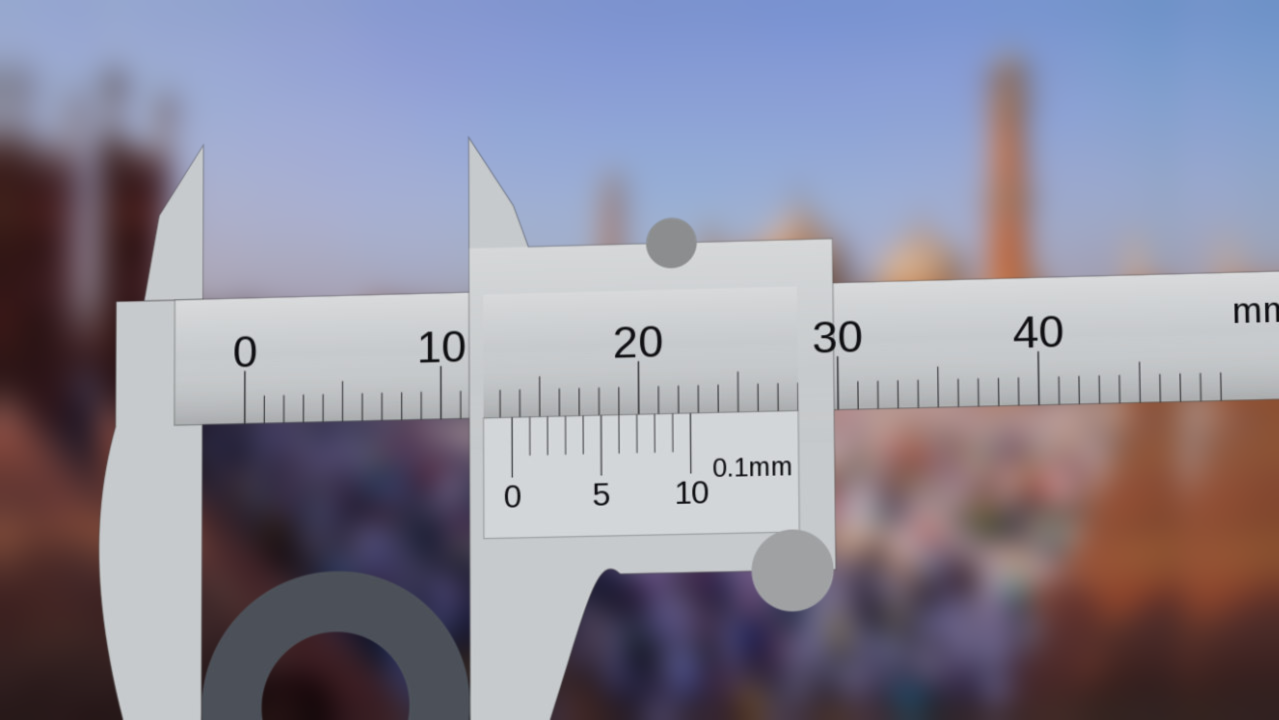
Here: 13.6 mm
